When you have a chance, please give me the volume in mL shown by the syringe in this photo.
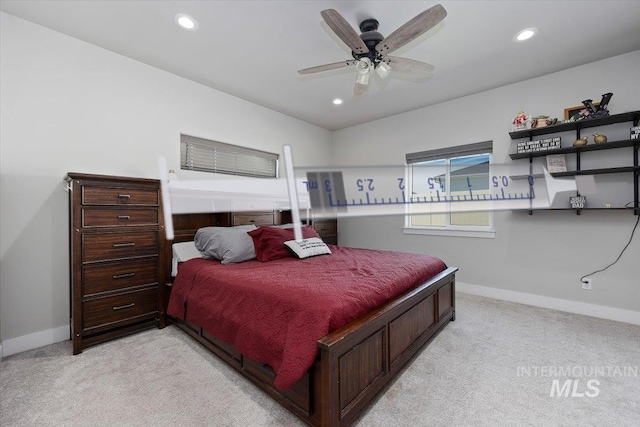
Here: 2.8 mL
